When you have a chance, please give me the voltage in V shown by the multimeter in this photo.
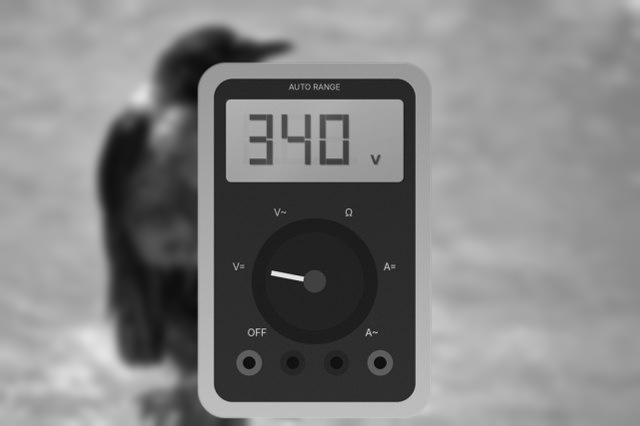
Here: 340 V
